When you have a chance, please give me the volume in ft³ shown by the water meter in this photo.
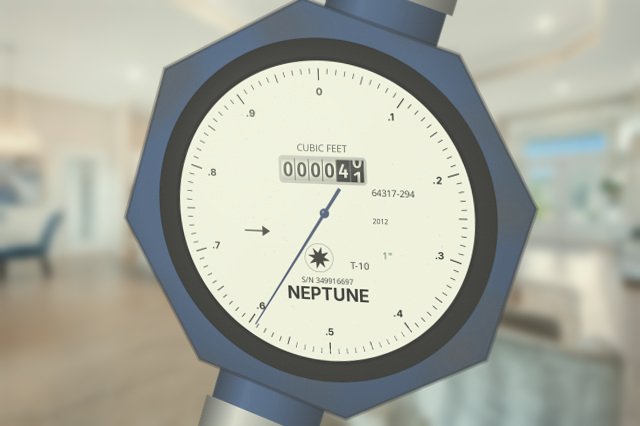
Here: 40.59 ft³
